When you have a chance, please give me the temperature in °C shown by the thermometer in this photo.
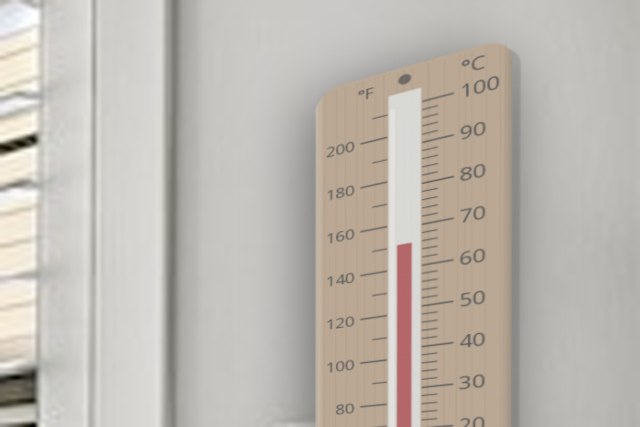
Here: 66 °C
